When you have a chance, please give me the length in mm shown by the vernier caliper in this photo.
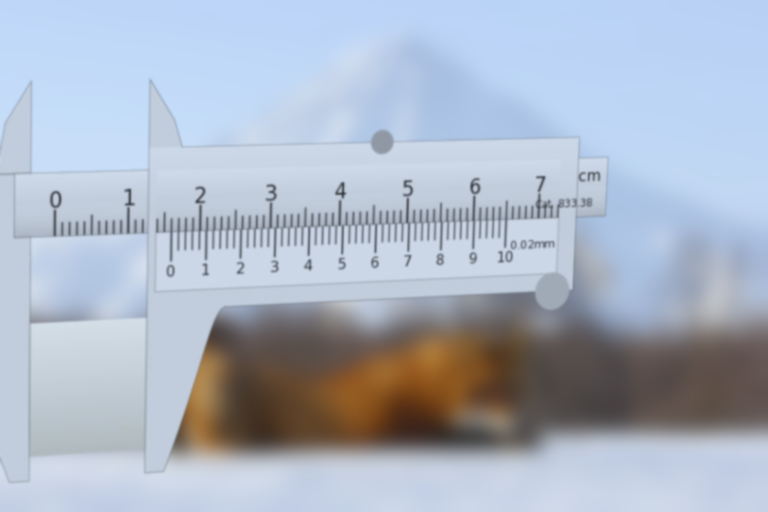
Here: 16.0 mm
